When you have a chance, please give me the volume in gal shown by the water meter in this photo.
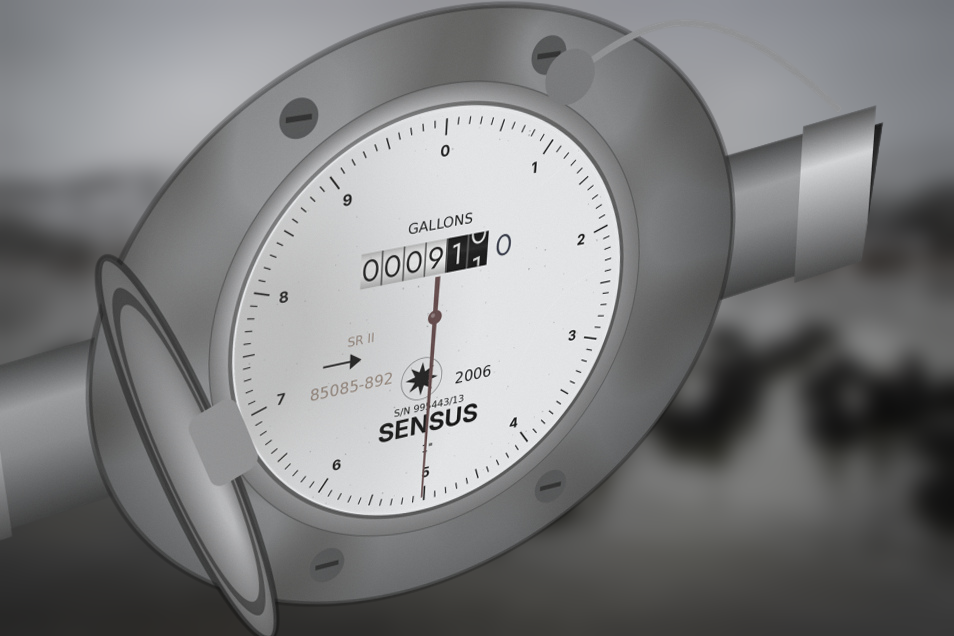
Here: 9105.0 gal
